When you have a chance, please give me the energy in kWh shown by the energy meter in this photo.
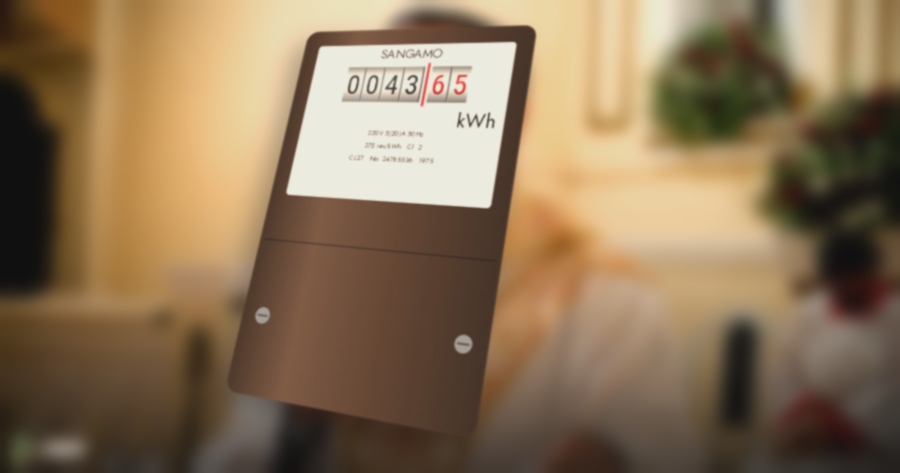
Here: 43.65 kWh
